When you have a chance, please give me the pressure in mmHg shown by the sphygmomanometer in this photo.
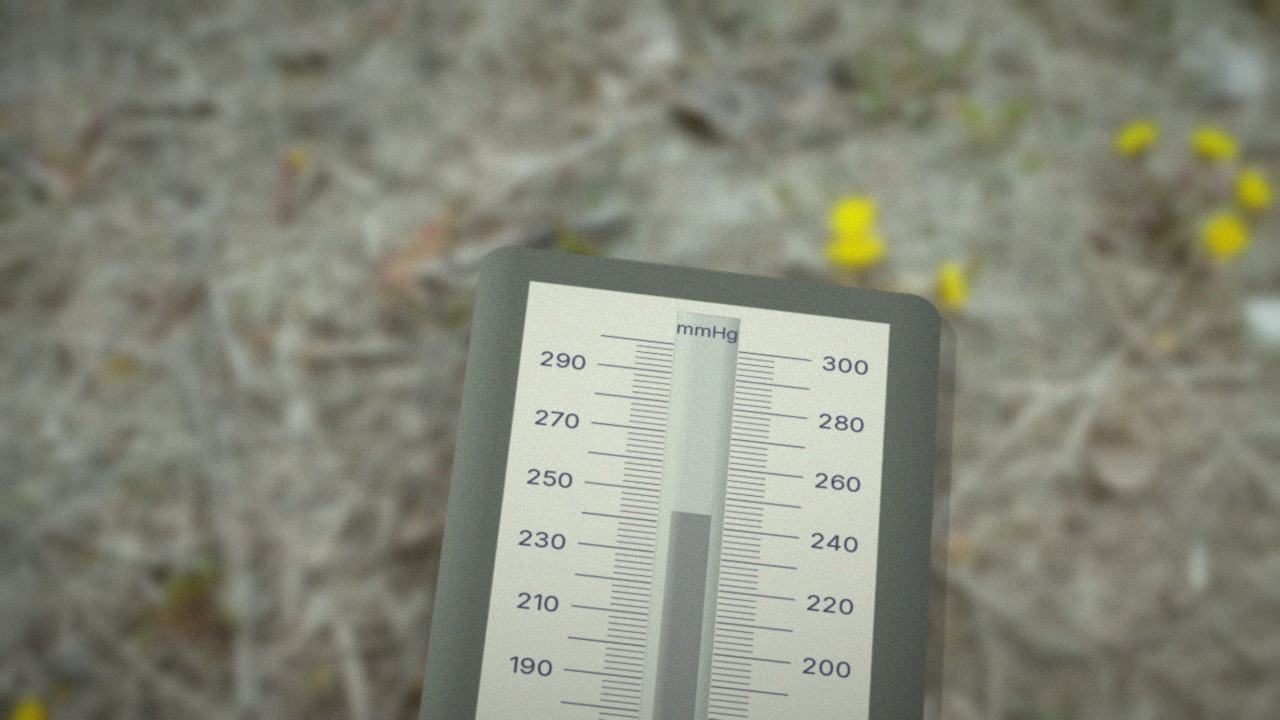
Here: 244 mmHg
